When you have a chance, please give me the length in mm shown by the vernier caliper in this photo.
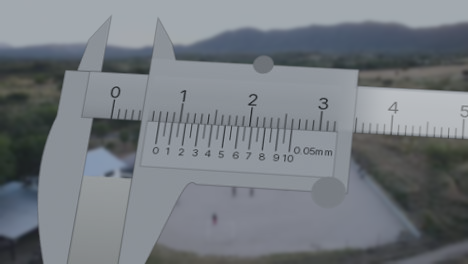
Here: 7.0 mm
